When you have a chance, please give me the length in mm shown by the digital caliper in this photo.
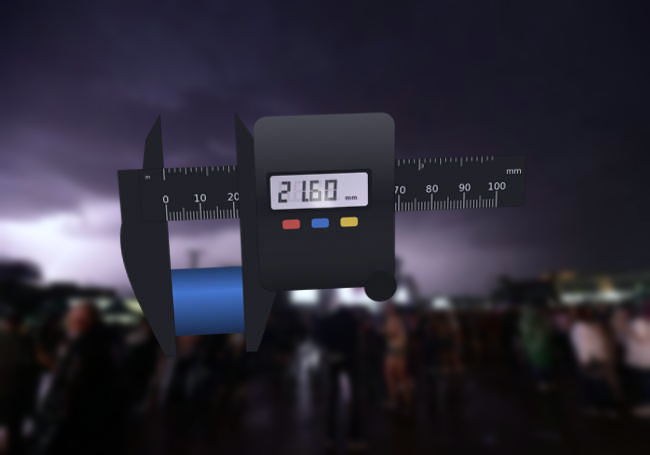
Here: 21.60 mm
